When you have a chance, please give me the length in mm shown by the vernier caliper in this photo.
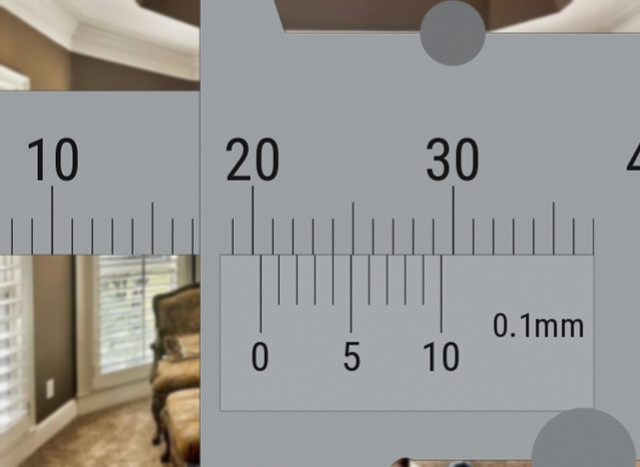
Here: 20.4 mm
